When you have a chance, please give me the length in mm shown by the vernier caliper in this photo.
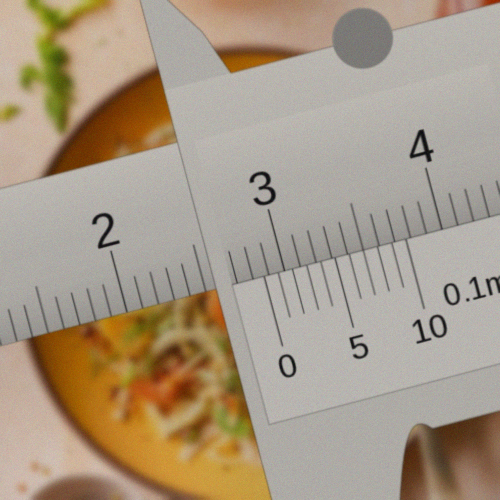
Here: 28.7 mm
